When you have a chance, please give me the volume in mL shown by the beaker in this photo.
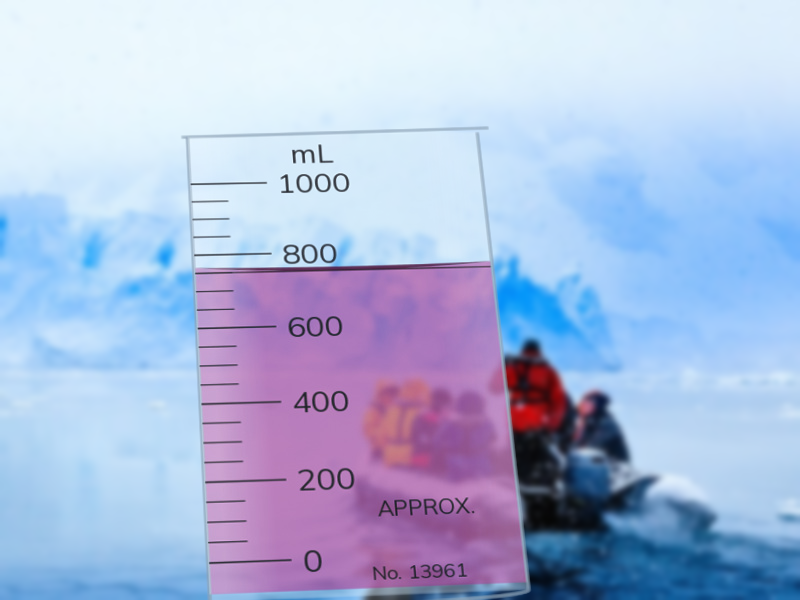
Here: 750 mL
